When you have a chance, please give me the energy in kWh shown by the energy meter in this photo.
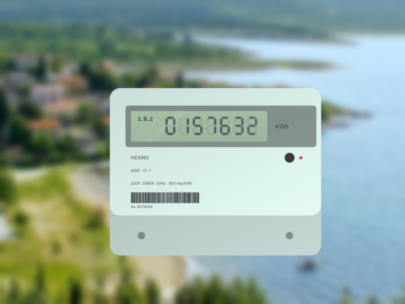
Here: 157632 kWh
